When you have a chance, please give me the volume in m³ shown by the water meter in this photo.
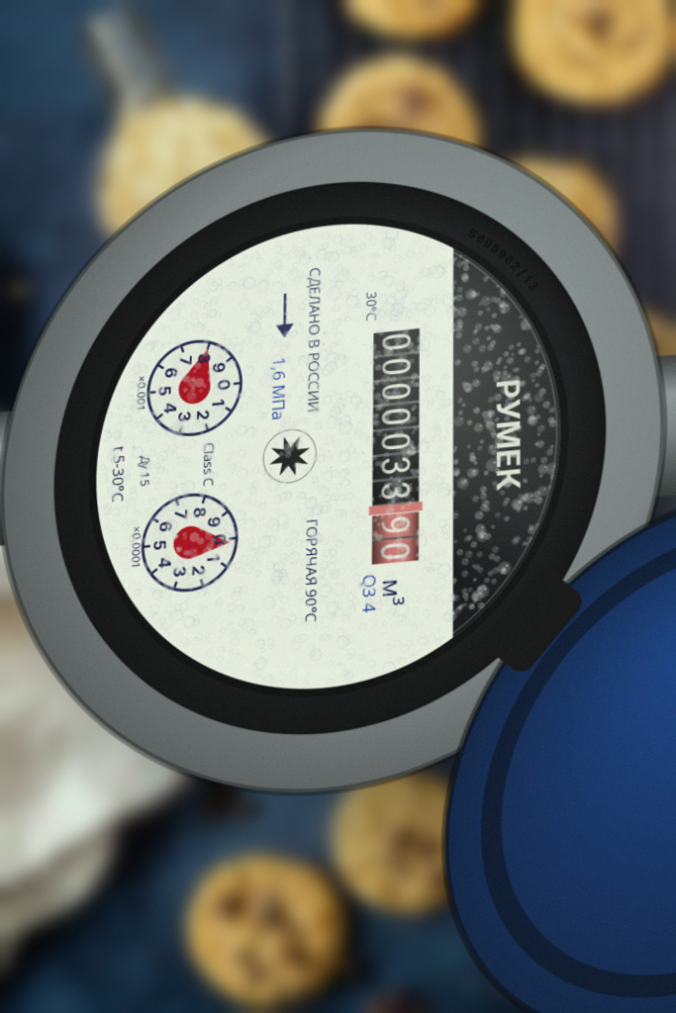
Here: 33.9080 m³
